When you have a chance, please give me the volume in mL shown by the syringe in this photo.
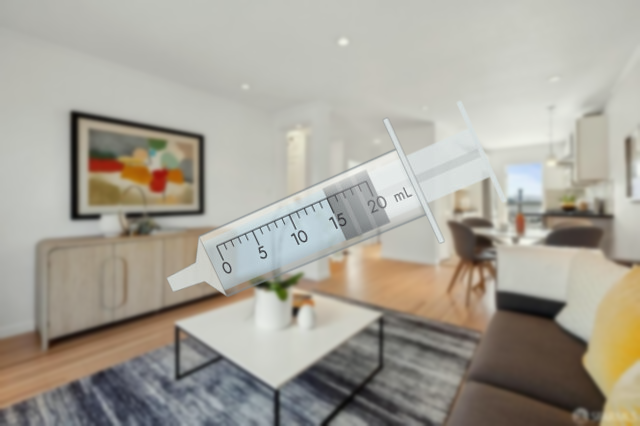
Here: 15 mL
